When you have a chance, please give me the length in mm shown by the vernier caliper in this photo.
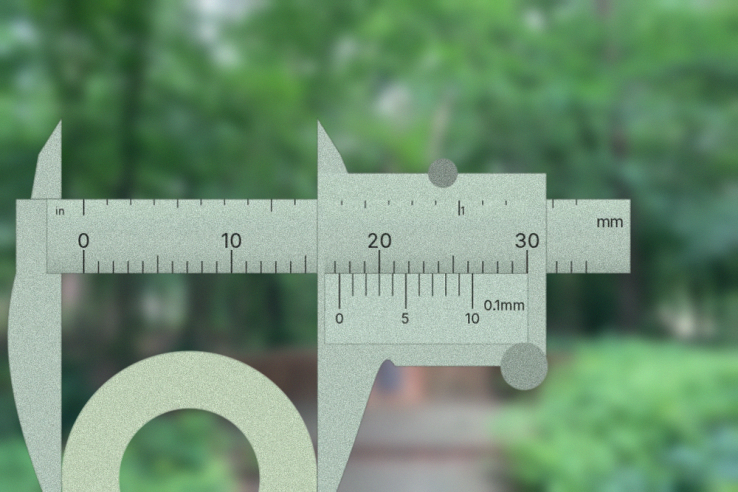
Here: 17.3 mm
